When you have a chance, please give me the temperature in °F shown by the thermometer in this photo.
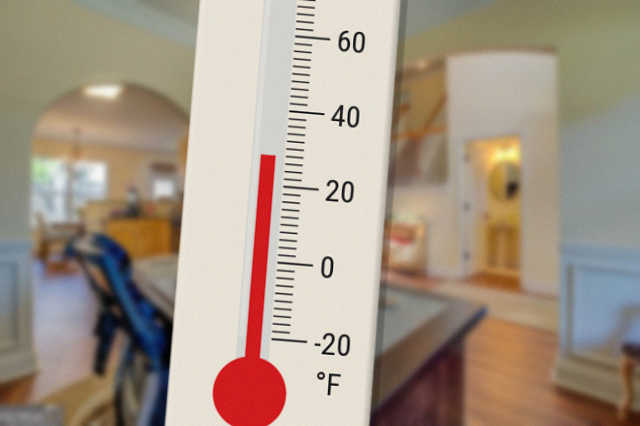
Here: 28 °F
